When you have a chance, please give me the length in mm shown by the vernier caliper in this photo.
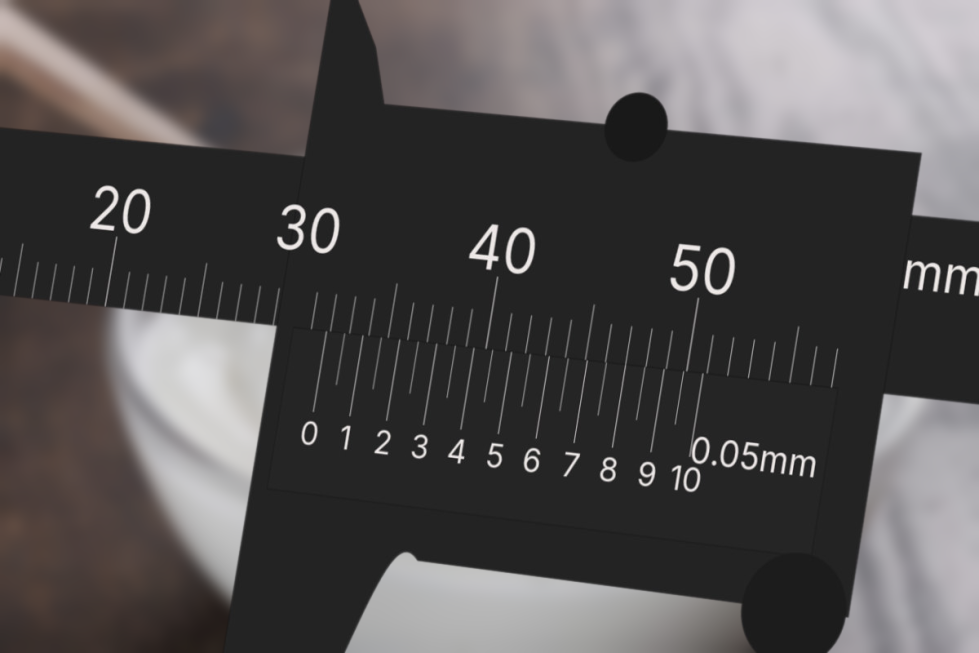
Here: 31.8 mm
